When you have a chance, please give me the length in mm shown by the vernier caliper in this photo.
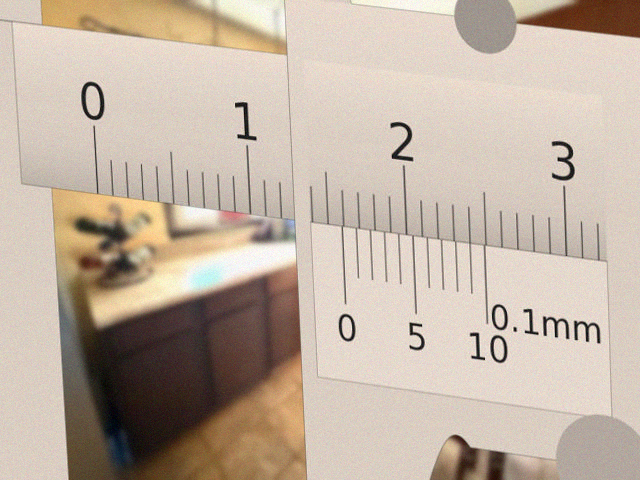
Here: 15.9 mm
